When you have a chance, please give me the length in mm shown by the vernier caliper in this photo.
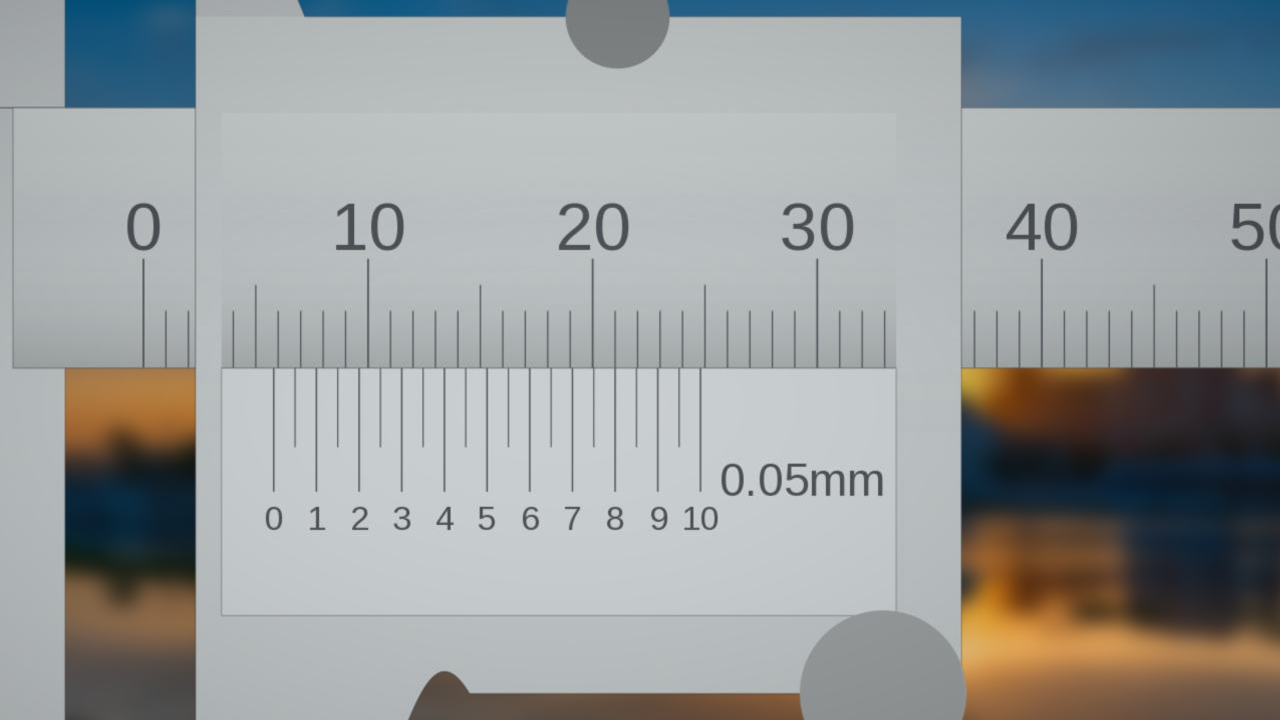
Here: 5.8 mm
